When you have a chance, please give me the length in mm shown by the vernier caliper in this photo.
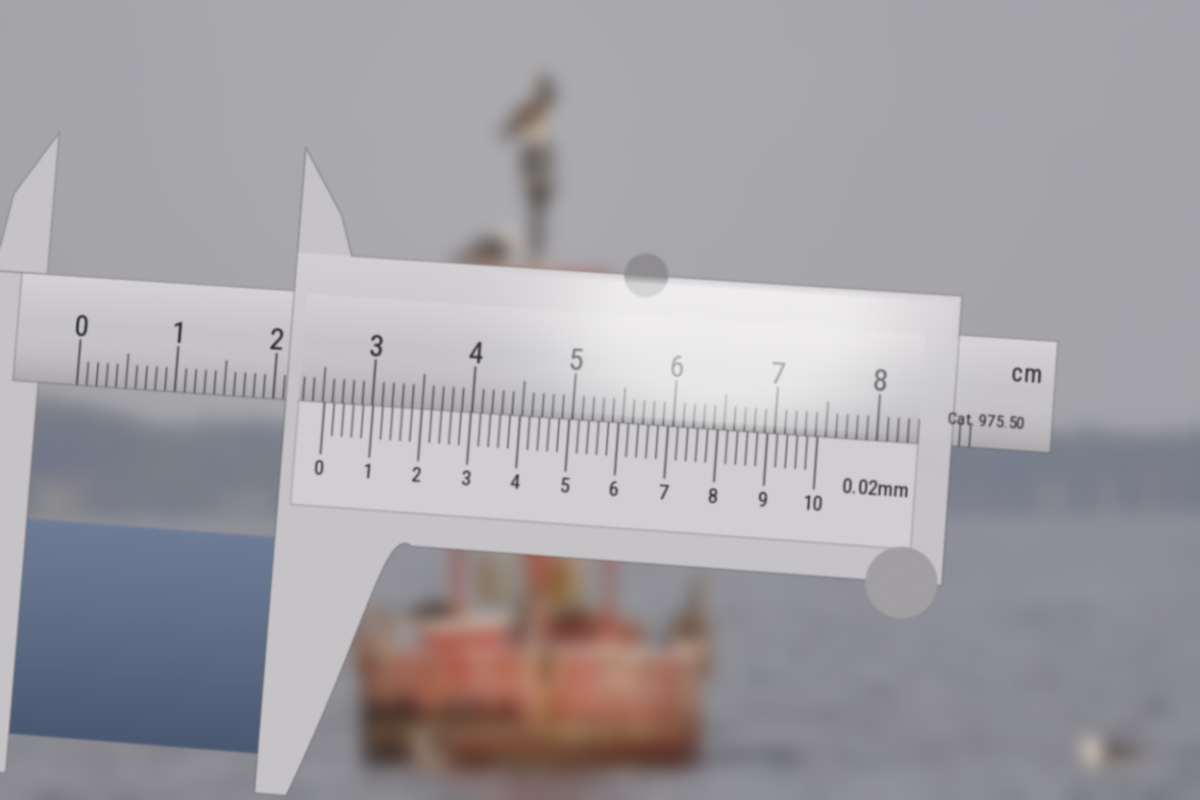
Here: 25.2 mm
